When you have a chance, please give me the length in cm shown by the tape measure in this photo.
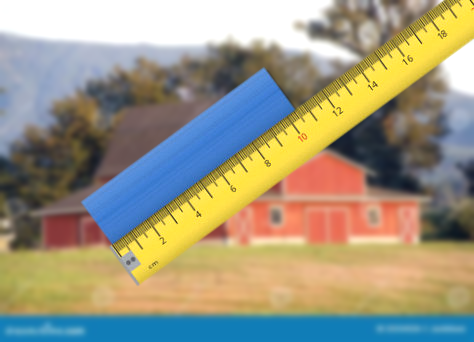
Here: 10.5 cm
